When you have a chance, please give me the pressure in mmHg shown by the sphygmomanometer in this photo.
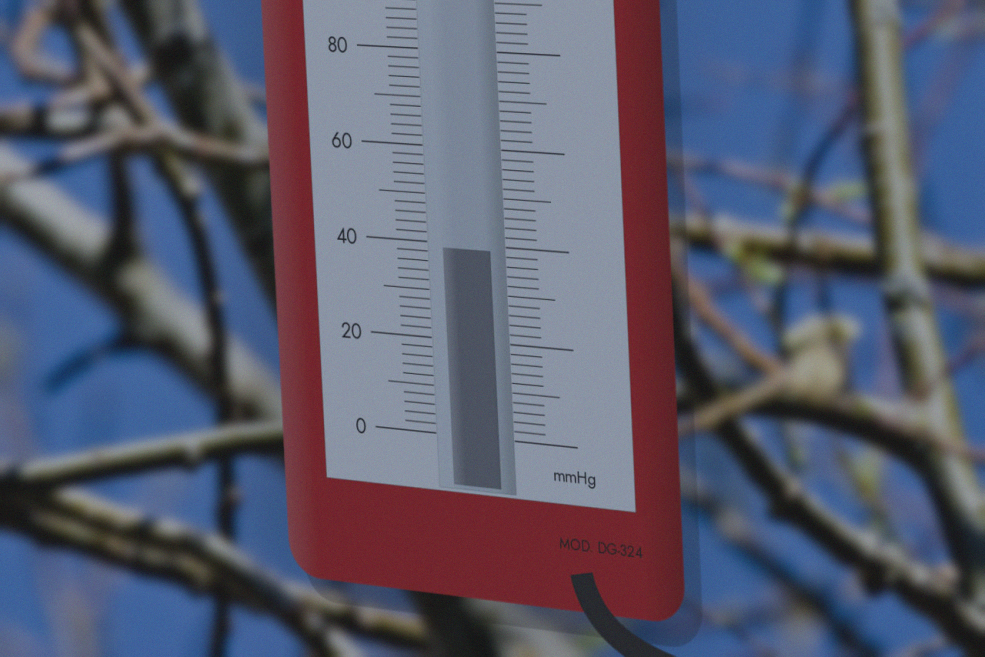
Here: 39 mmHg
